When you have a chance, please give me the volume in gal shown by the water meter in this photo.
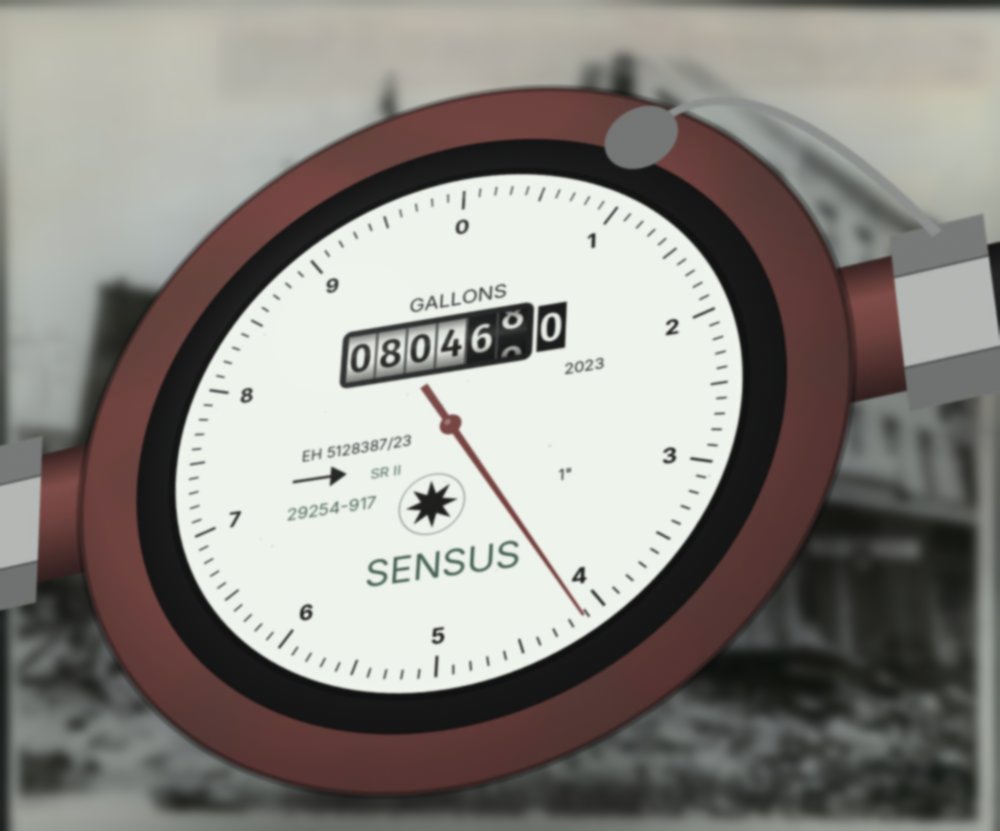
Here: 804684.1 gal
